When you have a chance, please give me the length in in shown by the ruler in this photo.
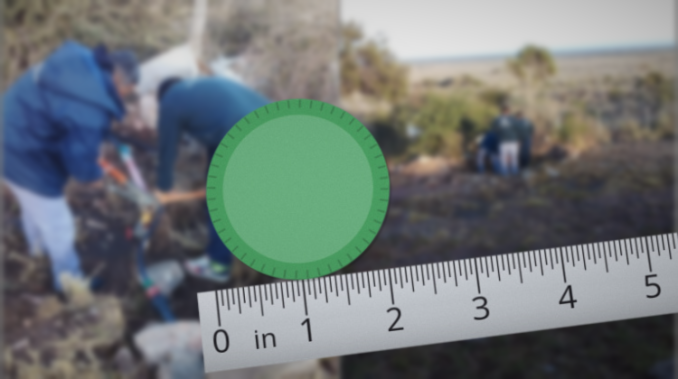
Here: 2.125 in
